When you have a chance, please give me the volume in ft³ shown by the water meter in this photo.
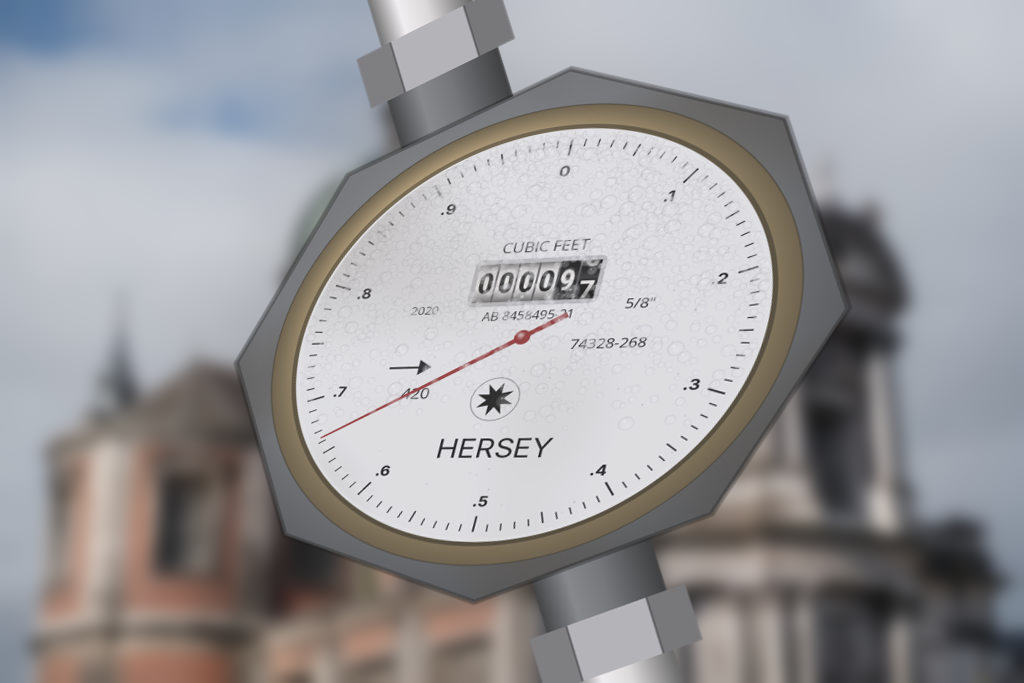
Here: 96.66 ft³
